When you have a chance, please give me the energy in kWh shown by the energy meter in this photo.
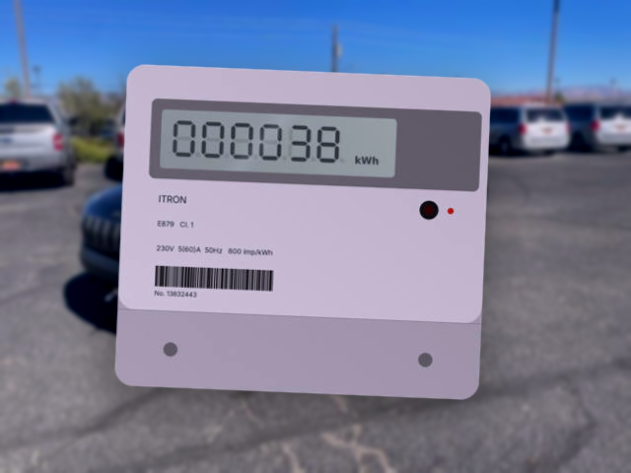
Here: 38 kWh
